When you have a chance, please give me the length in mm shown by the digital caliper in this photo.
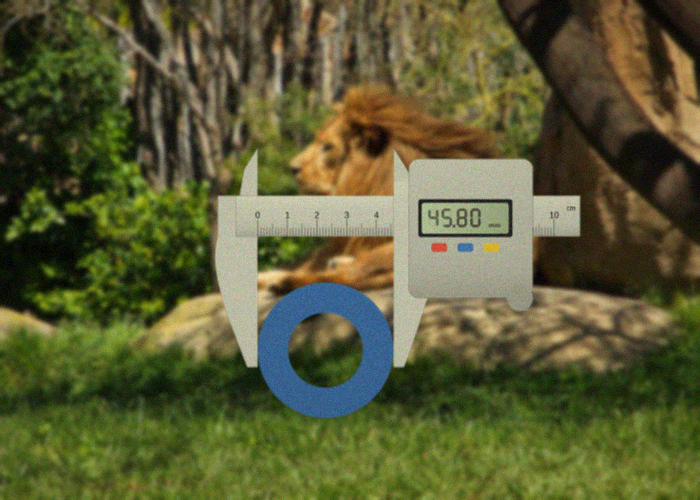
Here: 45.80 mm
